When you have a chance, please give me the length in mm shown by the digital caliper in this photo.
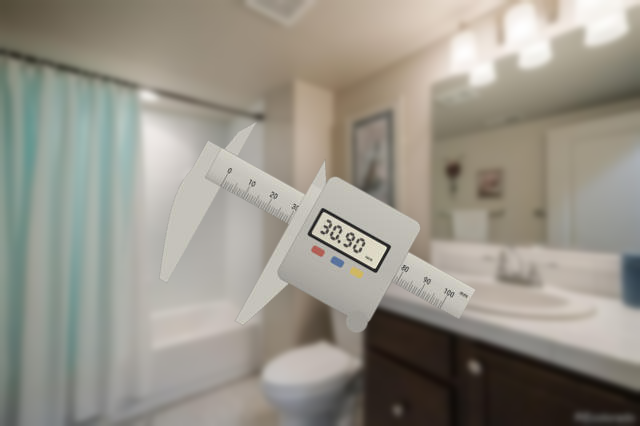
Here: 30.90 mm
